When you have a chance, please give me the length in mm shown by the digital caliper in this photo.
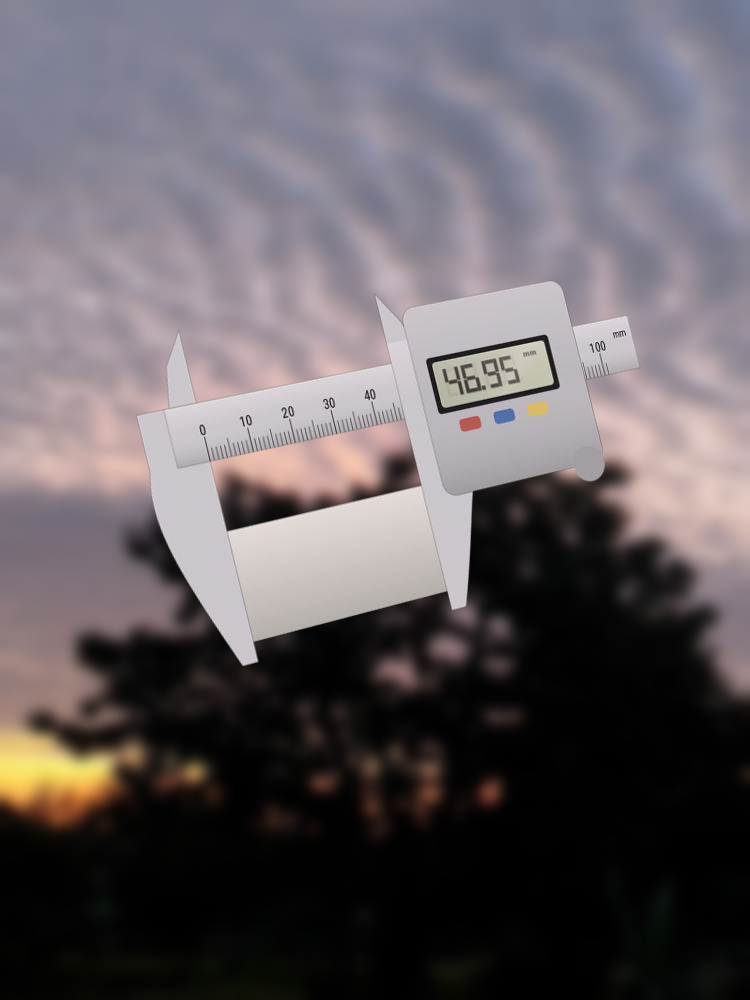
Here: 46.95 mm
